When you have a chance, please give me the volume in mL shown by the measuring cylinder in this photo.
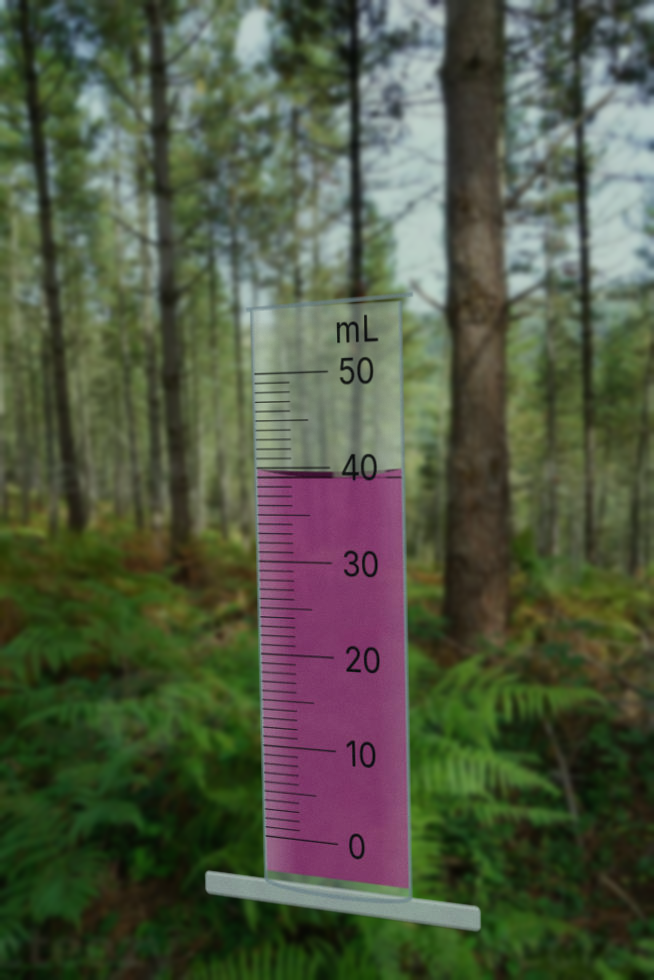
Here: 39 mL
